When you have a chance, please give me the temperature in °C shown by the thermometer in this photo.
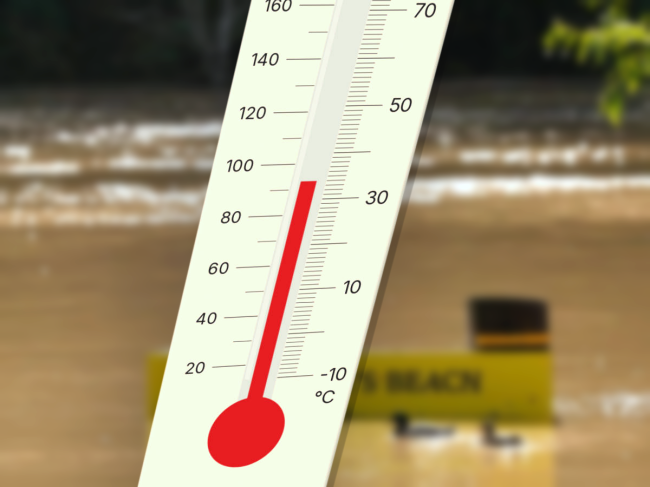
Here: 34 °C
